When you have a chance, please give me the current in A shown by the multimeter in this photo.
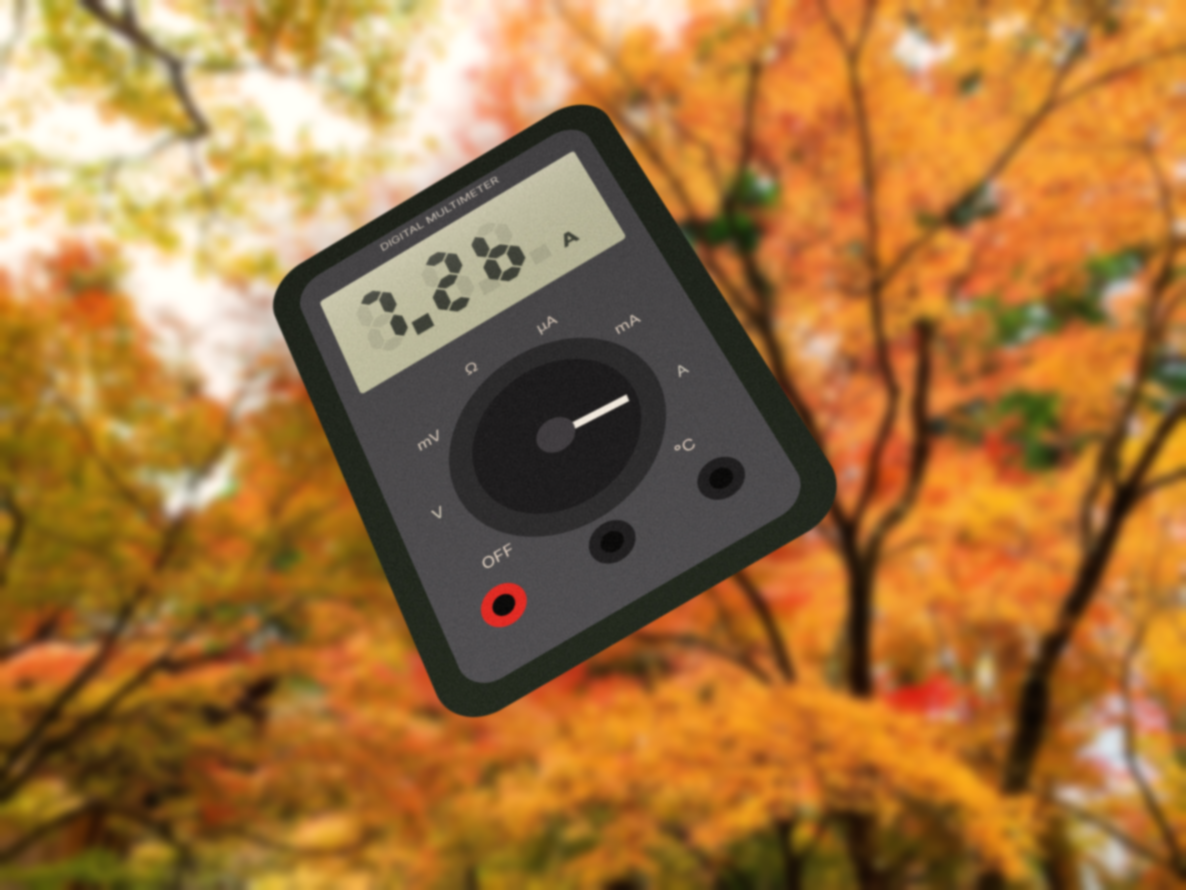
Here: 7.26 A
